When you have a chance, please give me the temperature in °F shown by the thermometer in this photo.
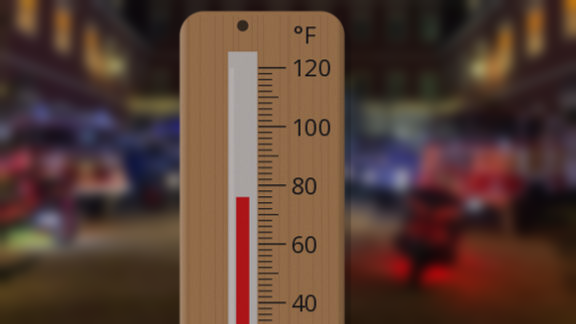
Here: 76 °F
